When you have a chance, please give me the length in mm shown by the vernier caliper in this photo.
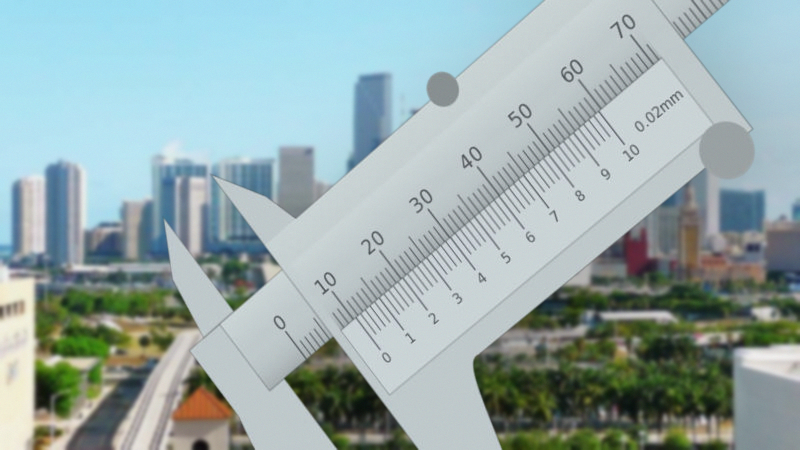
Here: 10.5 mm
